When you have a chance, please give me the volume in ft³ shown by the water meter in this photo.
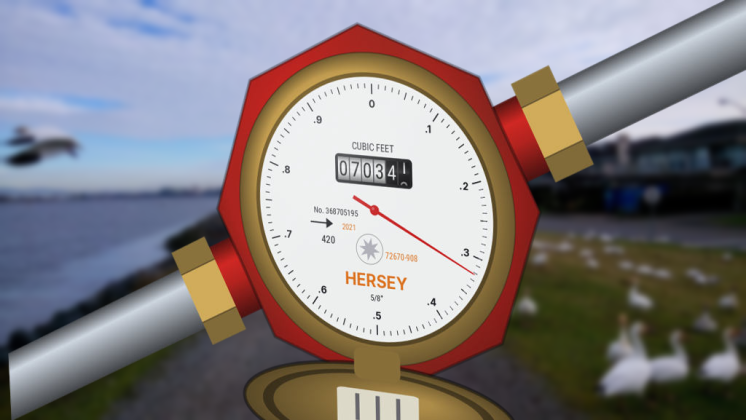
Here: 70341.32 ft³
